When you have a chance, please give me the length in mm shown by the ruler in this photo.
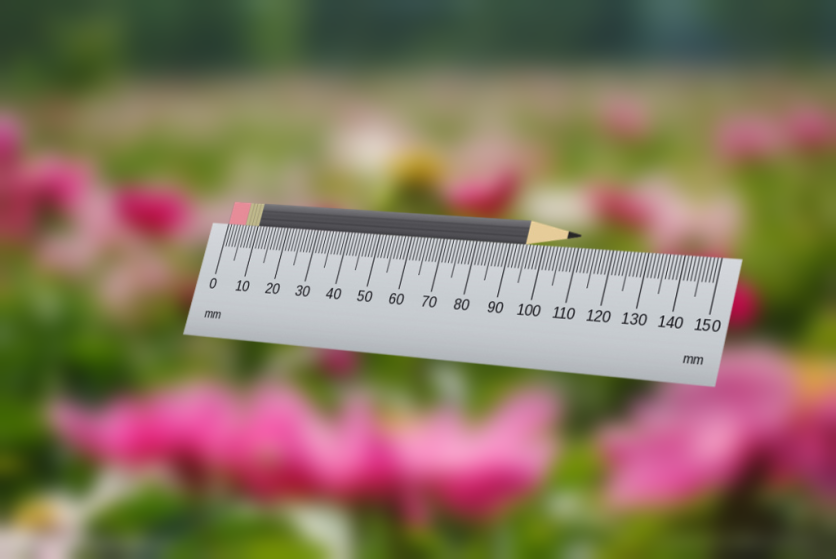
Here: 110 mm
